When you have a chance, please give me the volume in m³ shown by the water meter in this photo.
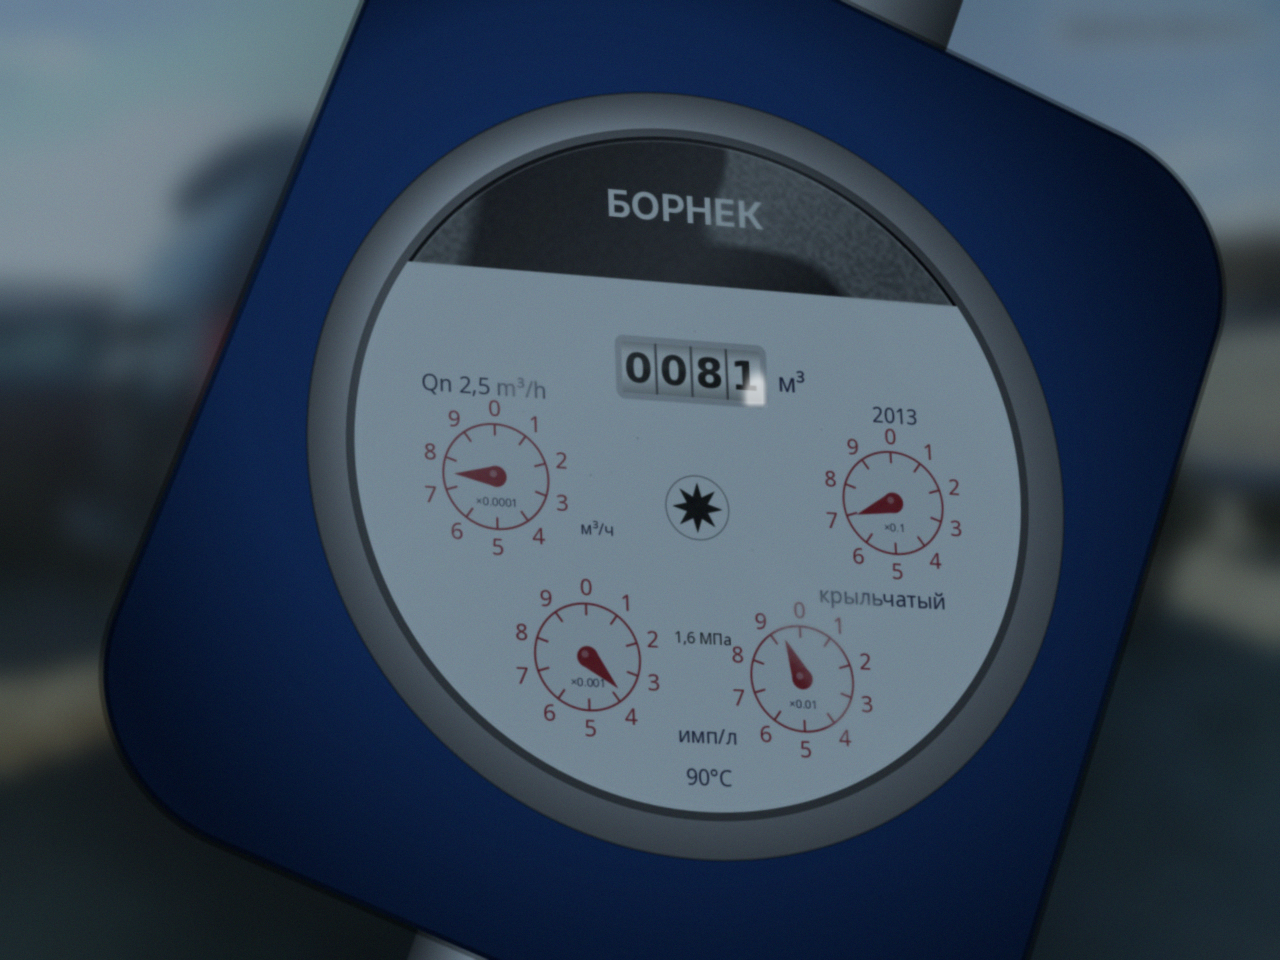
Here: 81.6937 m³
